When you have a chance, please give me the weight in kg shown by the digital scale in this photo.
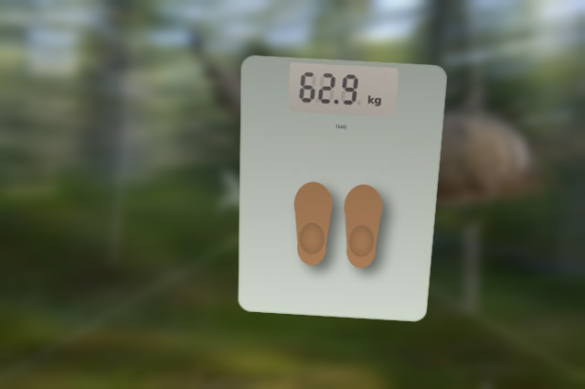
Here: 62.9 kg
